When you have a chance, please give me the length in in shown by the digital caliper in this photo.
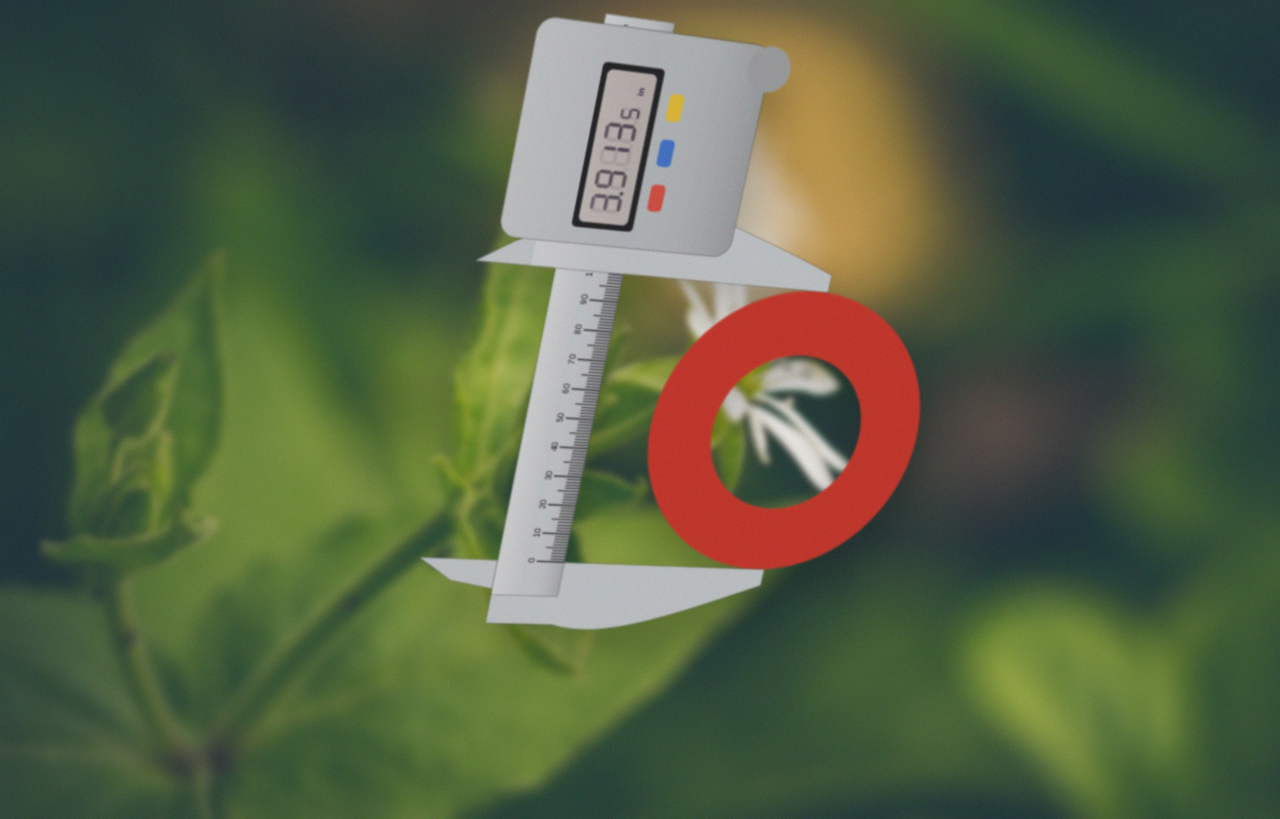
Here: 3.9135 in
